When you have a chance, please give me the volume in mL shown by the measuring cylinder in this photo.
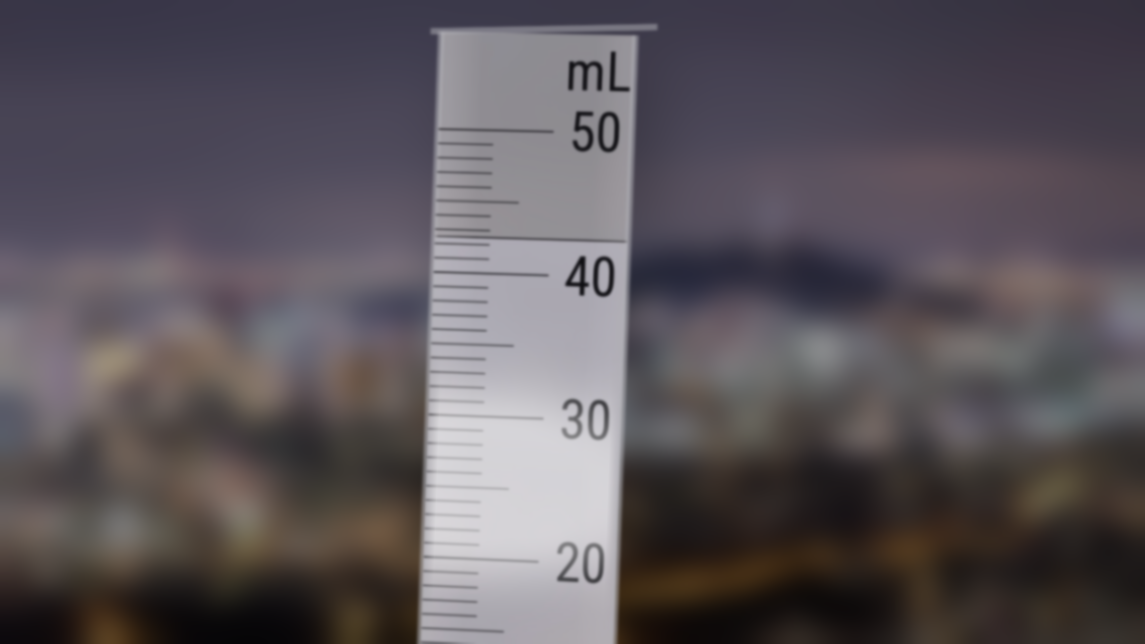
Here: 42.5 mL
